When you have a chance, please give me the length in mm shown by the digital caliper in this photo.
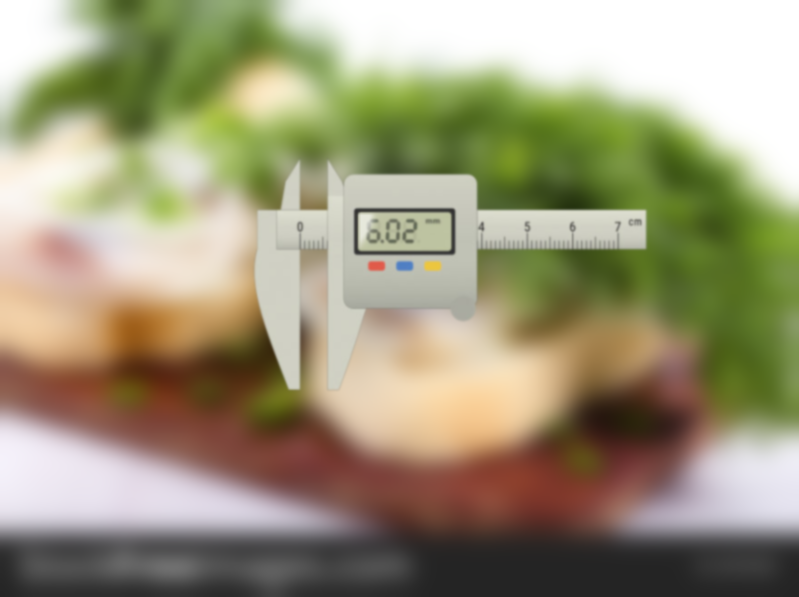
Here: 6.02 mm
